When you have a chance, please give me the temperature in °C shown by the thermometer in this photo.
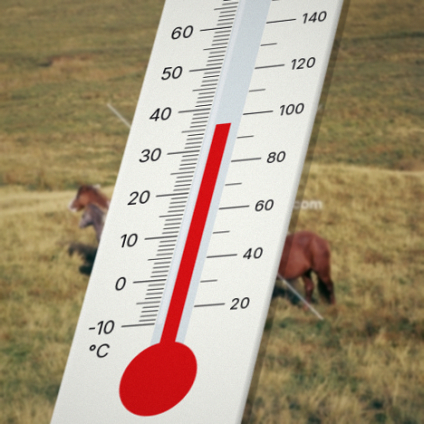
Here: 36 °C
